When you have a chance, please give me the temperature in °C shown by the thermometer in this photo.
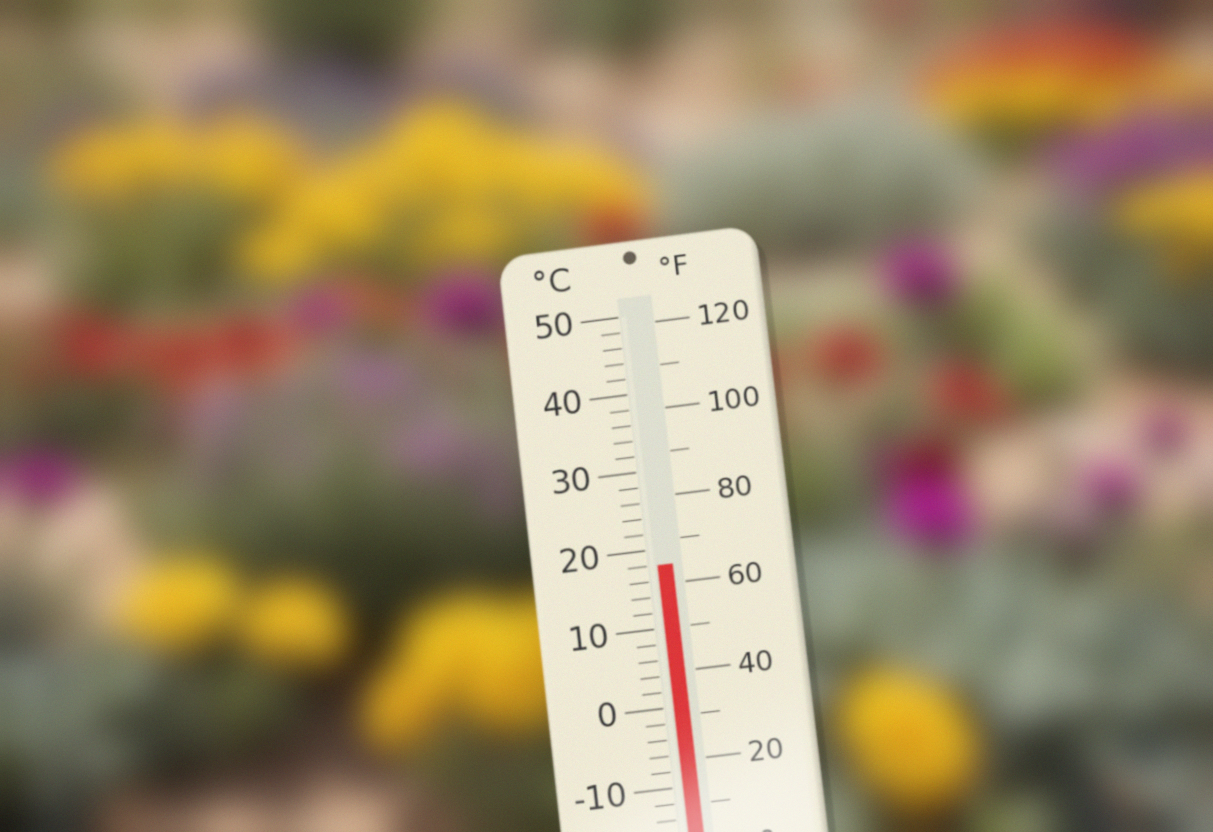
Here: 18 °C
